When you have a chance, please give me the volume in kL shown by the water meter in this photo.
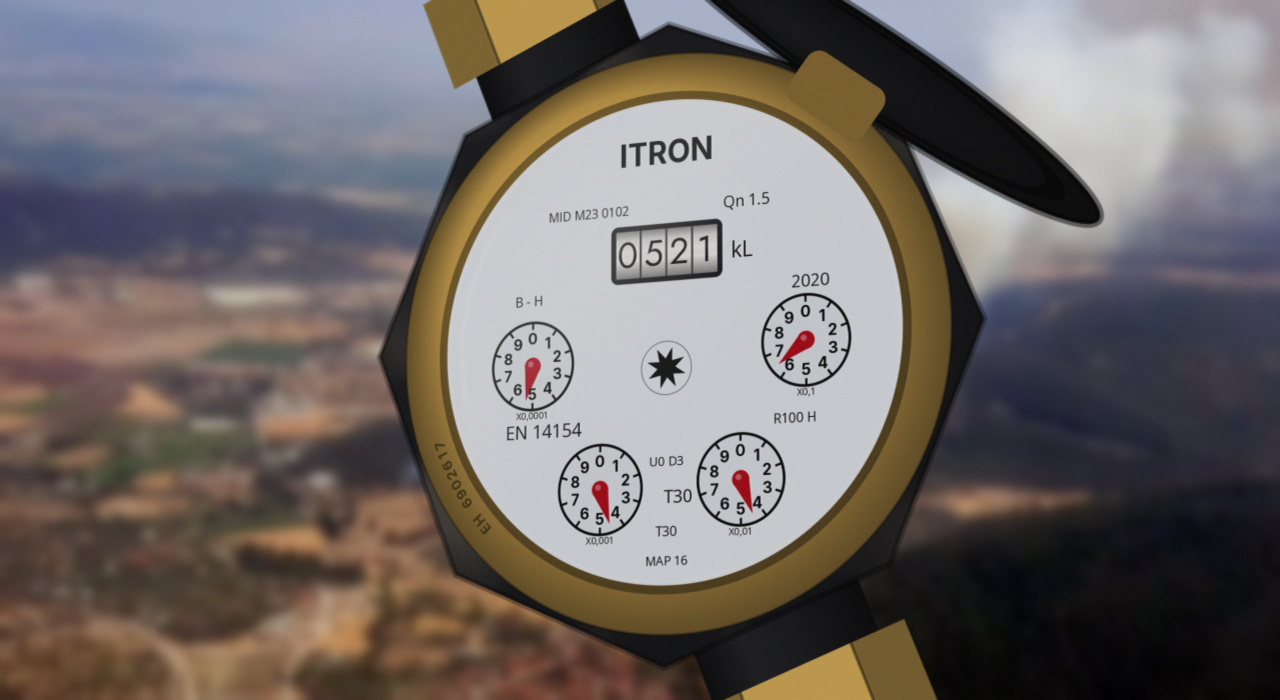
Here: 521.6445 kL
